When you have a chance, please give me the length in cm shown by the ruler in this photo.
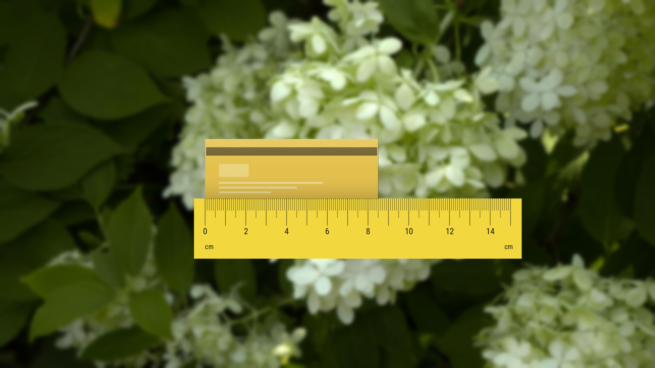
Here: 8.5 cm
